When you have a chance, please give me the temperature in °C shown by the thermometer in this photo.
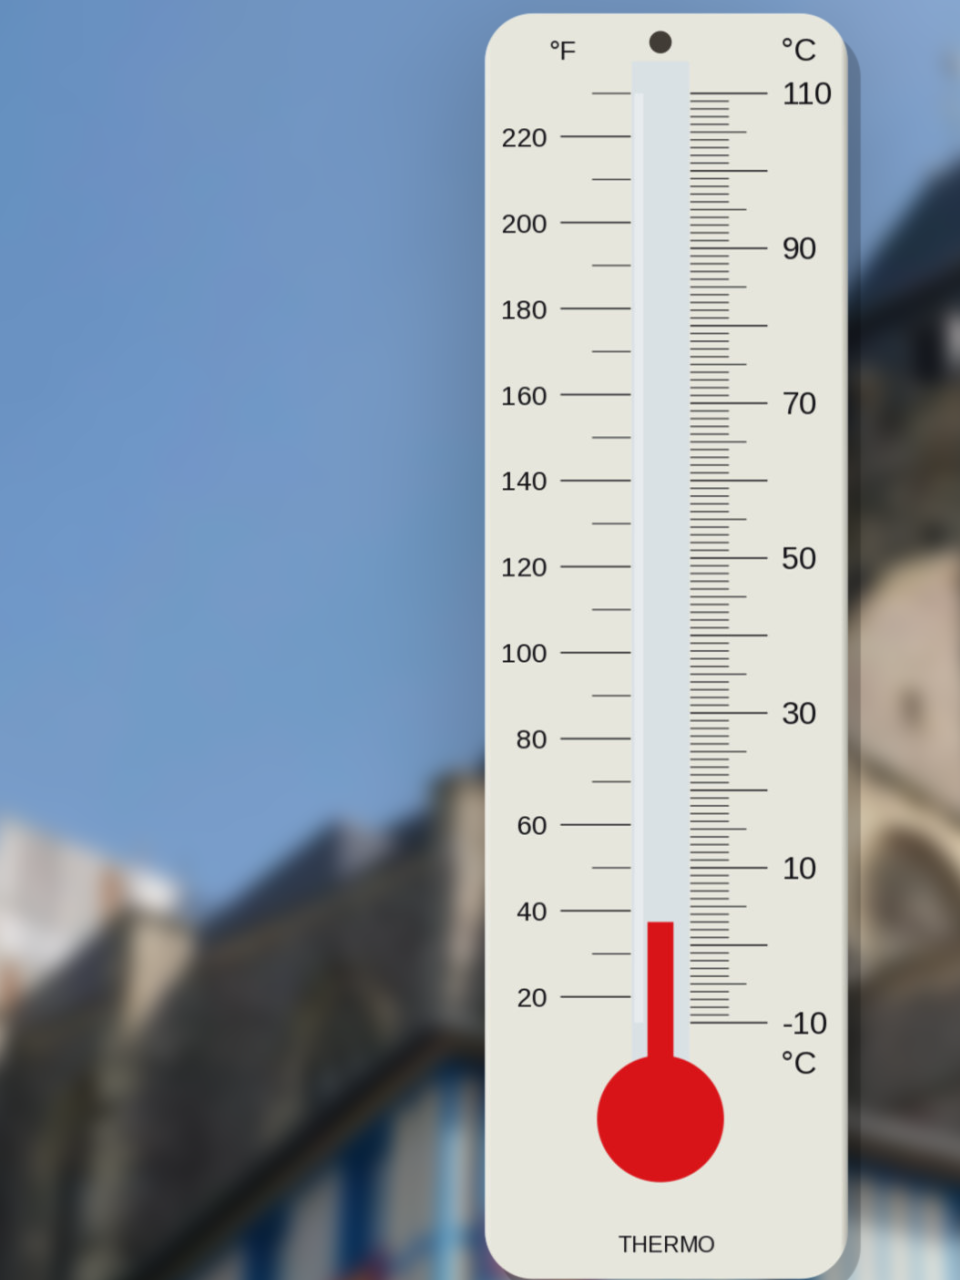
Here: 3 °C
